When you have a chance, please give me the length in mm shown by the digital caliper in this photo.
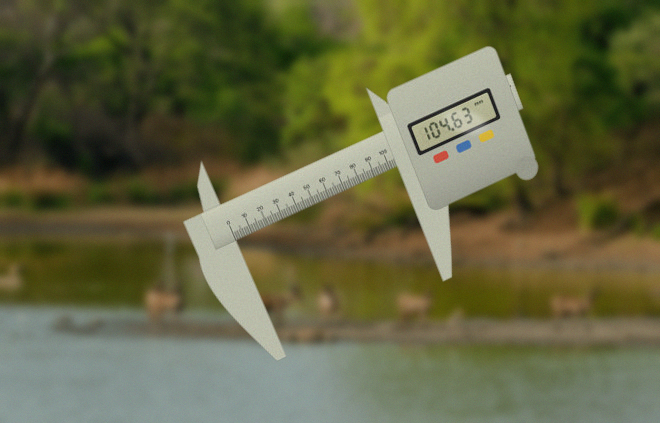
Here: 104.63 mm
